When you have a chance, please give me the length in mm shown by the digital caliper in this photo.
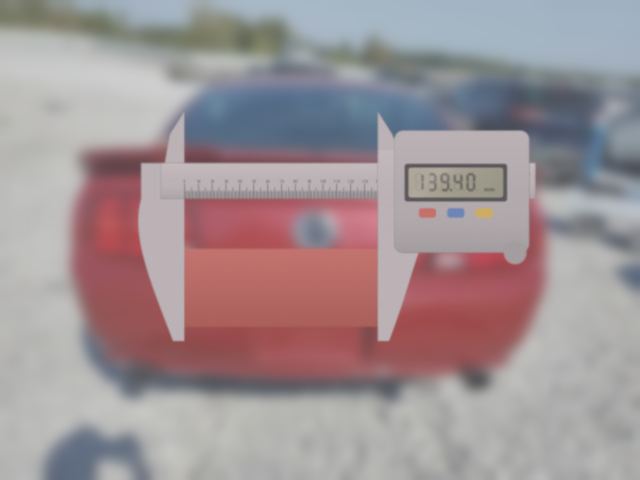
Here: 139.40 mm
